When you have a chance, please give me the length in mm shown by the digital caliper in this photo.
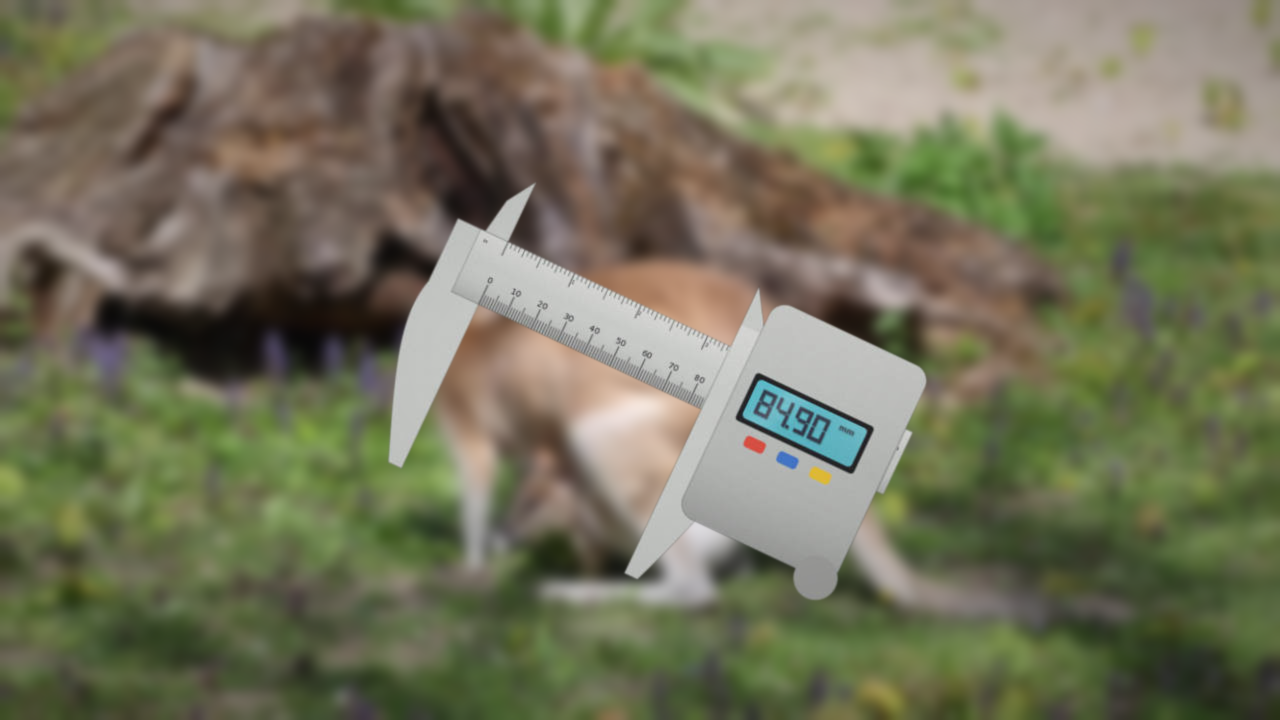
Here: 84.90 mm
